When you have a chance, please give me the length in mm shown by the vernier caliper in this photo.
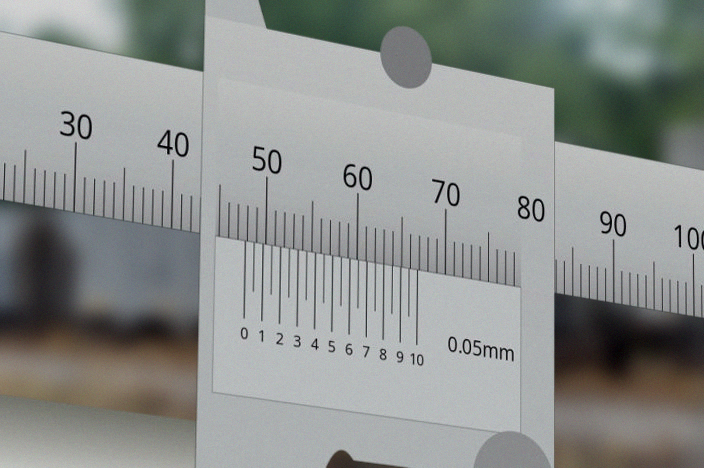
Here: 47.8 mm
